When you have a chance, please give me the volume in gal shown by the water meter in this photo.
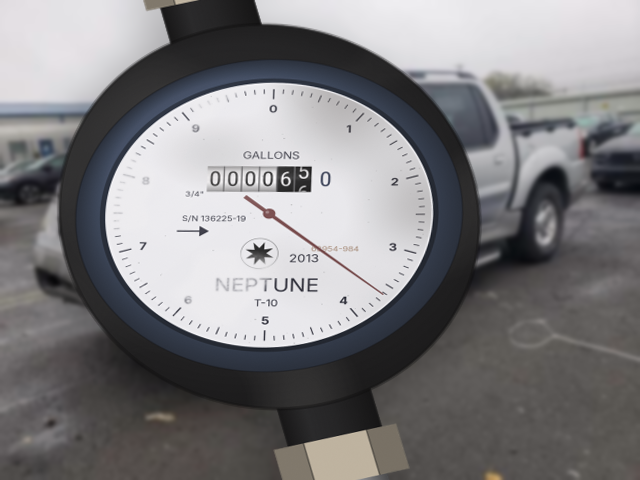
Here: 653.6 gal
